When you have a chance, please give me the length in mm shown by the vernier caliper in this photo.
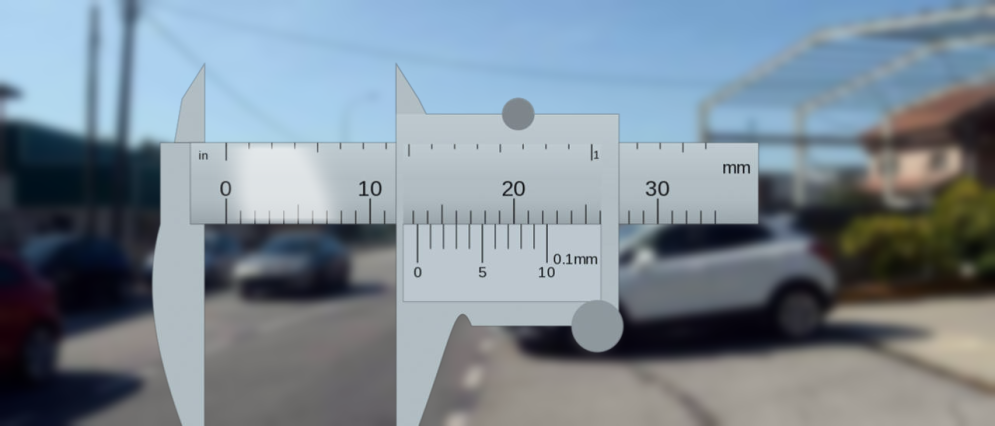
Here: 13.3 mm
